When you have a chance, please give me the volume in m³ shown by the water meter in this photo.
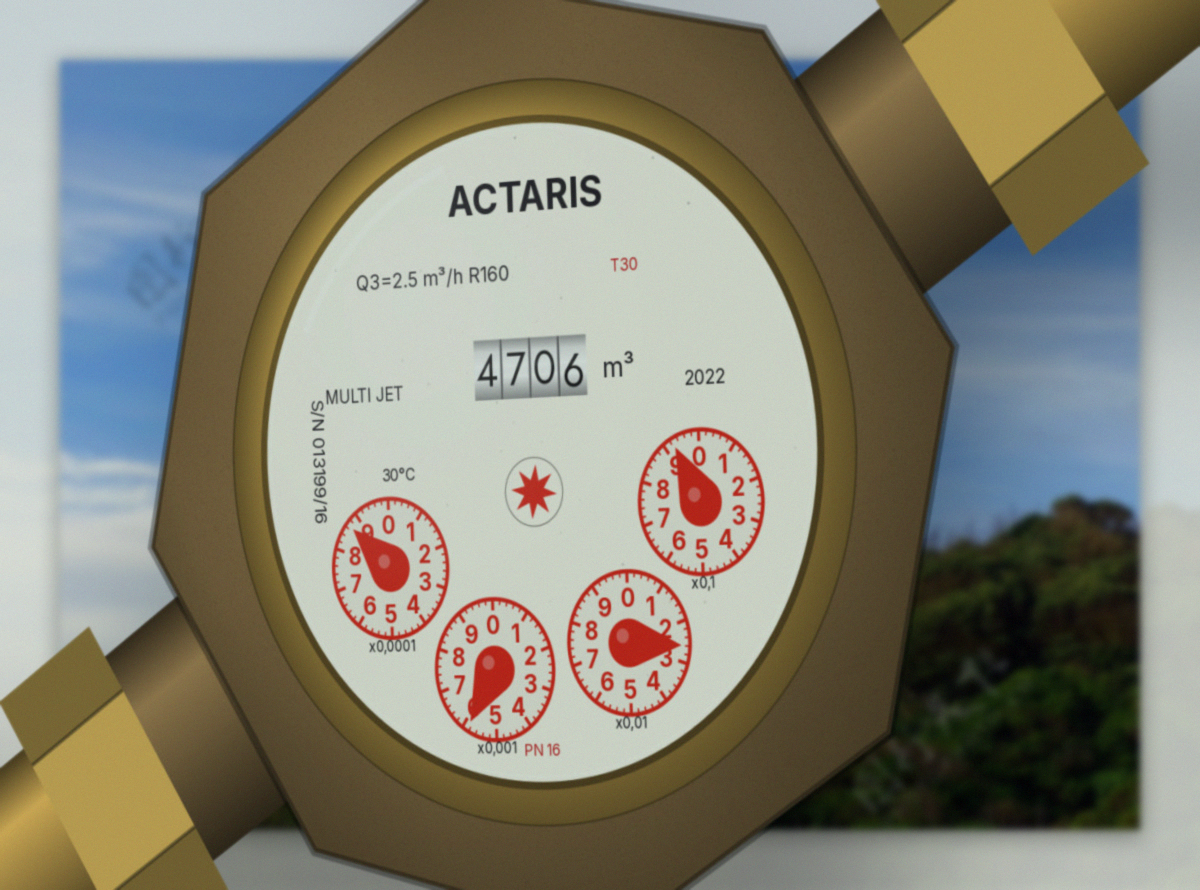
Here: 4705.9258 m³
